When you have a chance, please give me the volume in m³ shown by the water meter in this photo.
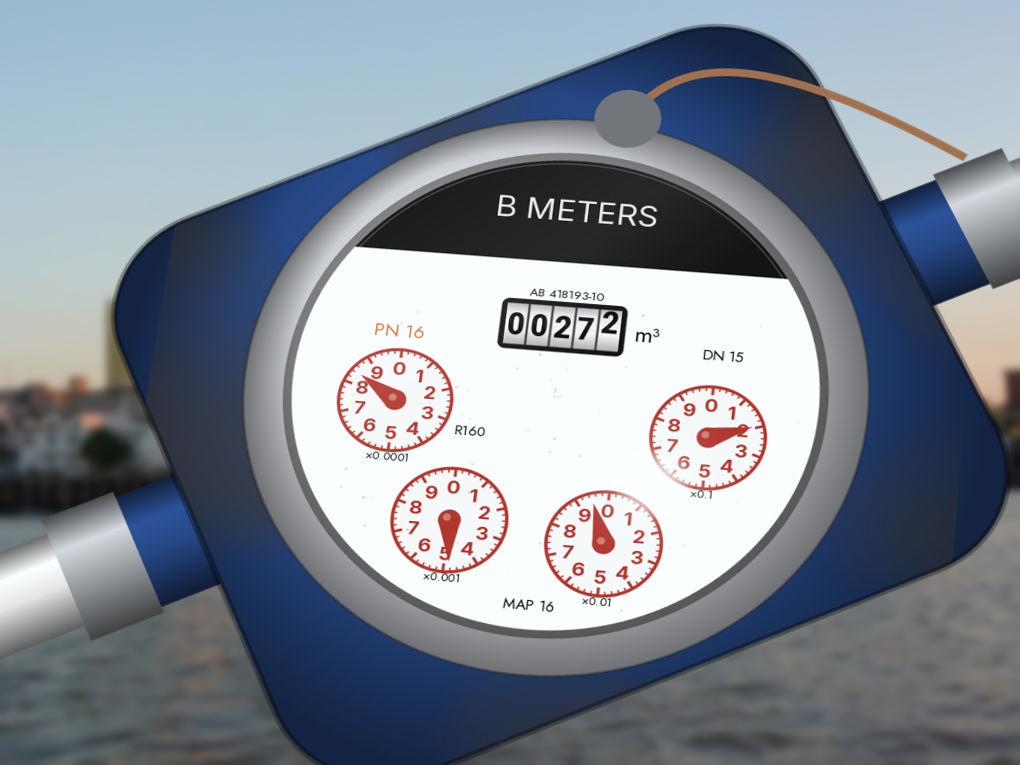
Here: 272.1948 m³
